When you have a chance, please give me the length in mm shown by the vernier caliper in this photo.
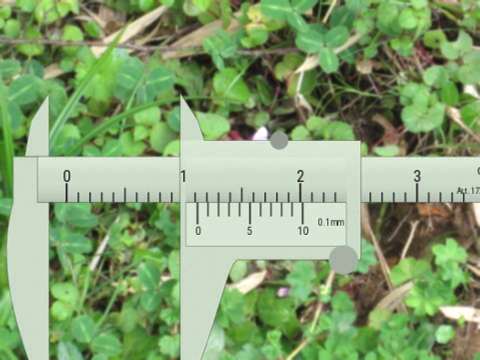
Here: 11.2 mm
